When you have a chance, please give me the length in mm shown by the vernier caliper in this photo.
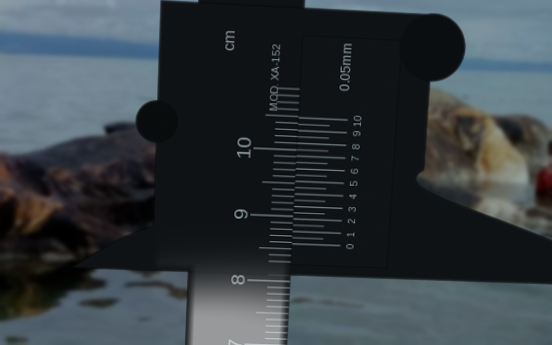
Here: 85.8 mm
